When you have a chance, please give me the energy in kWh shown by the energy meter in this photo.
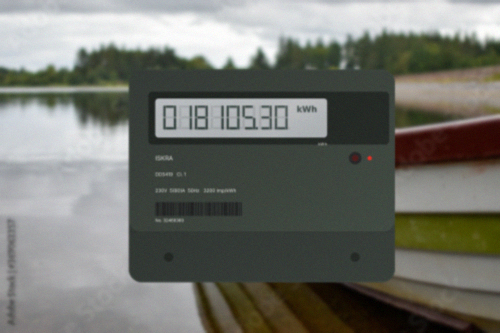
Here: 18105.30 kWh
